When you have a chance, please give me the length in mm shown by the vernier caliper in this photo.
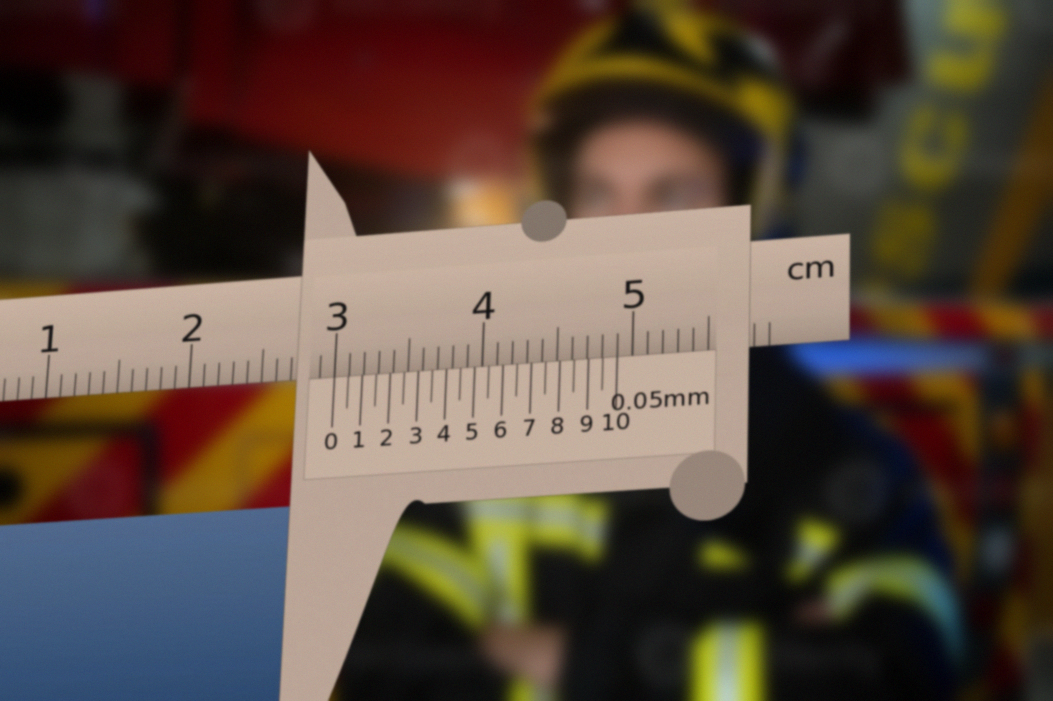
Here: 30.0 mm
